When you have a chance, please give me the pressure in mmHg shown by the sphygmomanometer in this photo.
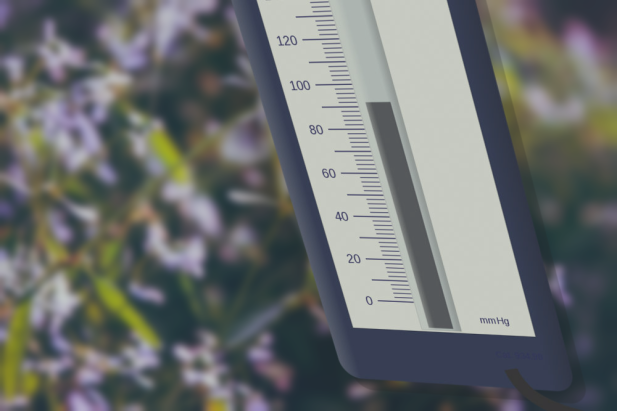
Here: 92 mmHg
